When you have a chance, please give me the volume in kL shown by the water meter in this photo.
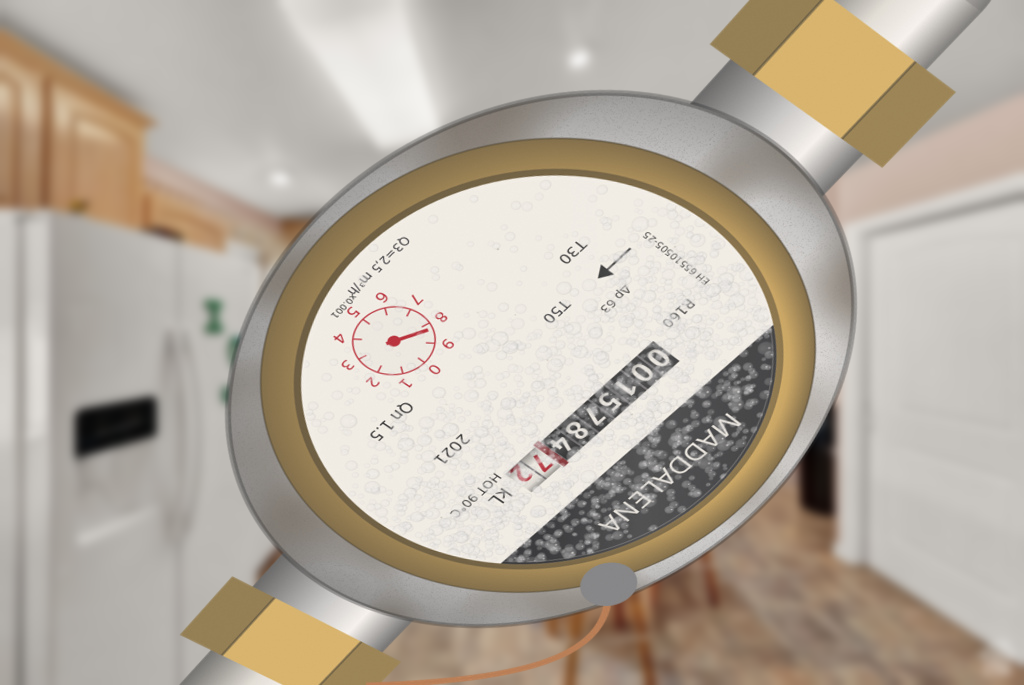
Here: 15784.718 kL
